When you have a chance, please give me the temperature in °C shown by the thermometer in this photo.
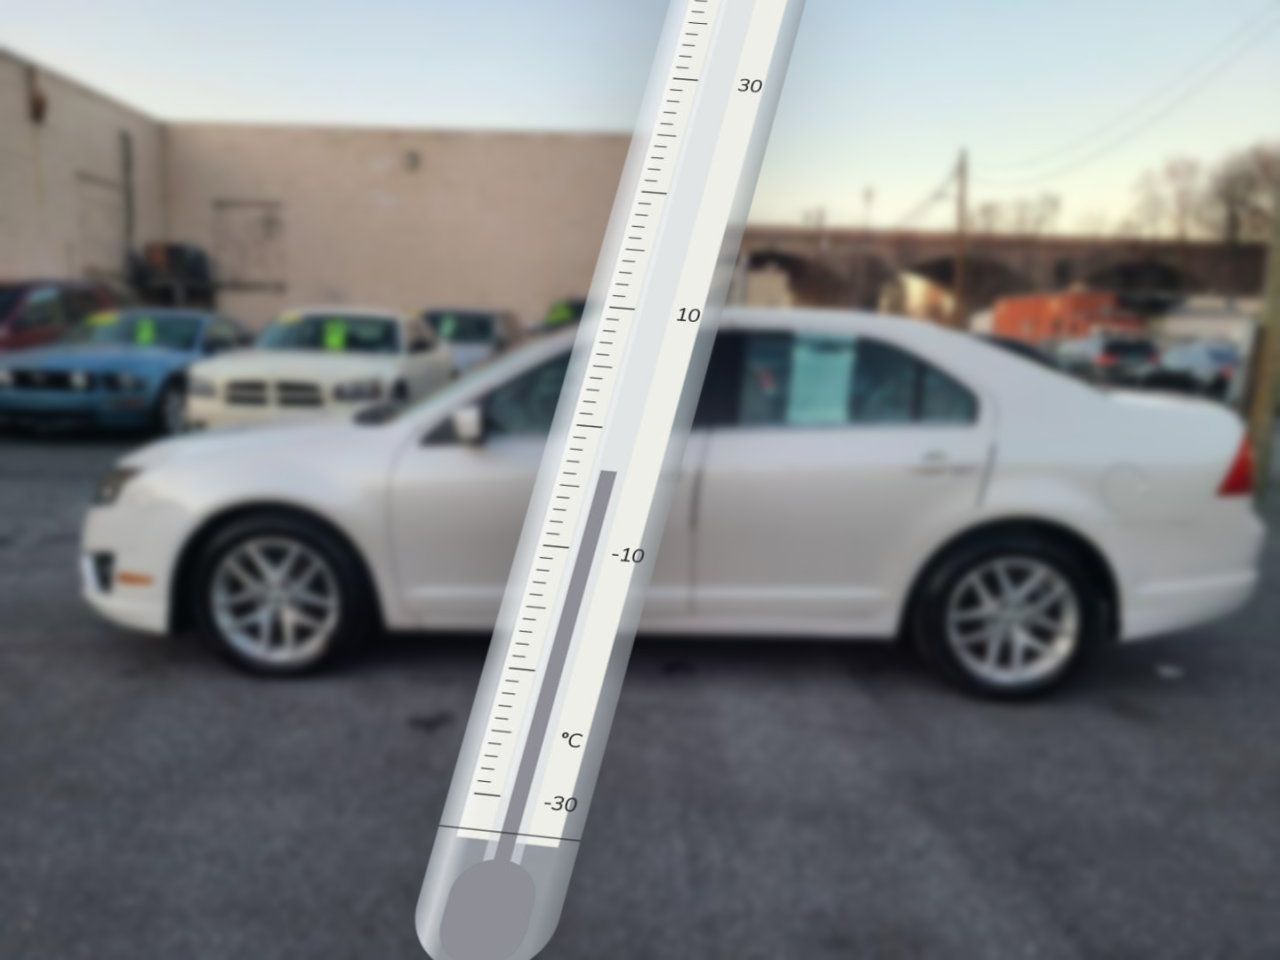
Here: -3.5 °C
